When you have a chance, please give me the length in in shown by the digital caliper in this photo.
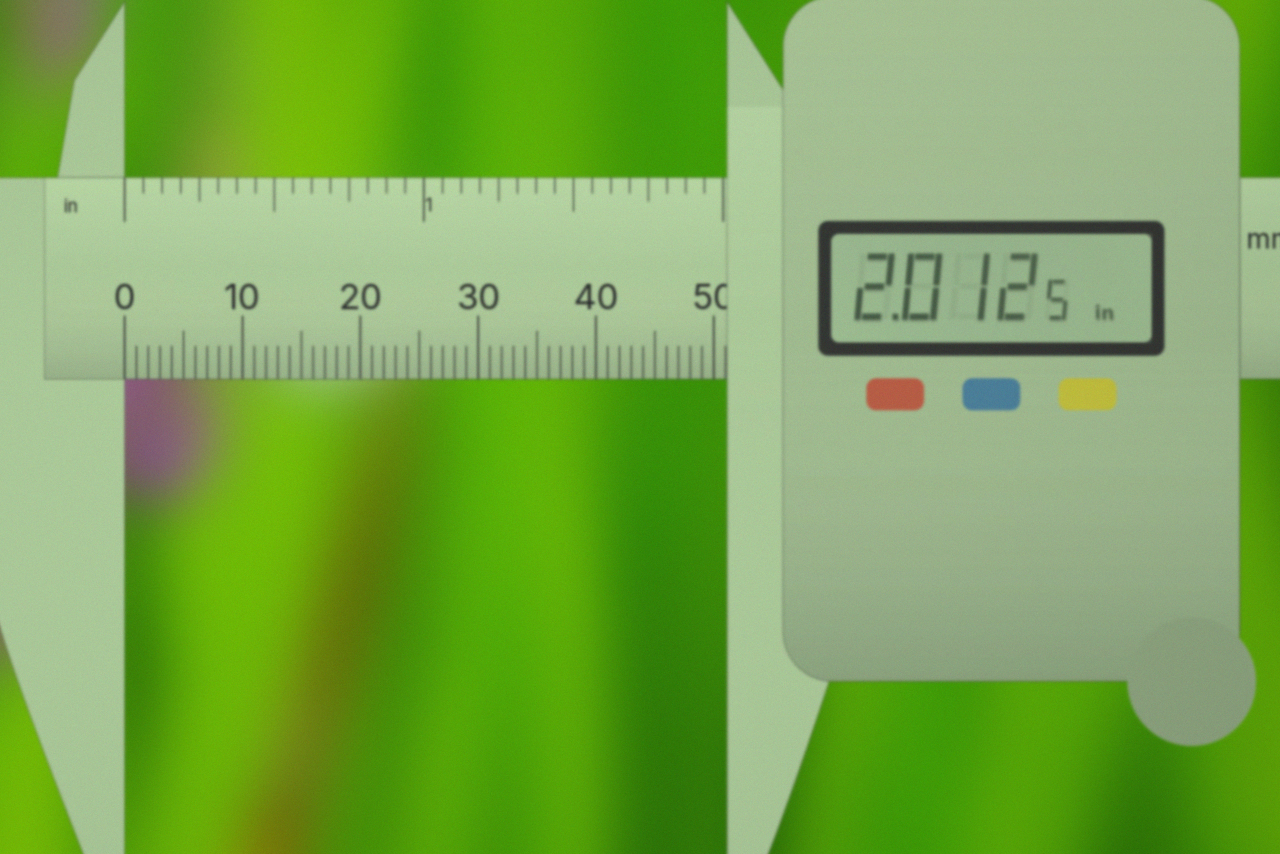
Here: 2.0125 in
